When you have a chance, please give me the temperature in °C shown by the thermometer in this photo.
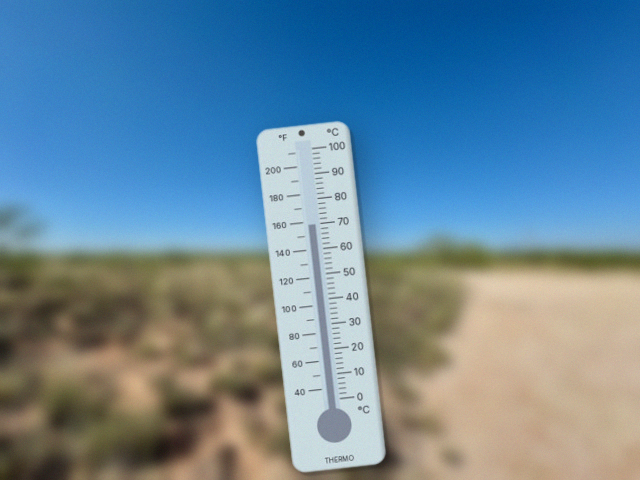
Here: 70 °C
